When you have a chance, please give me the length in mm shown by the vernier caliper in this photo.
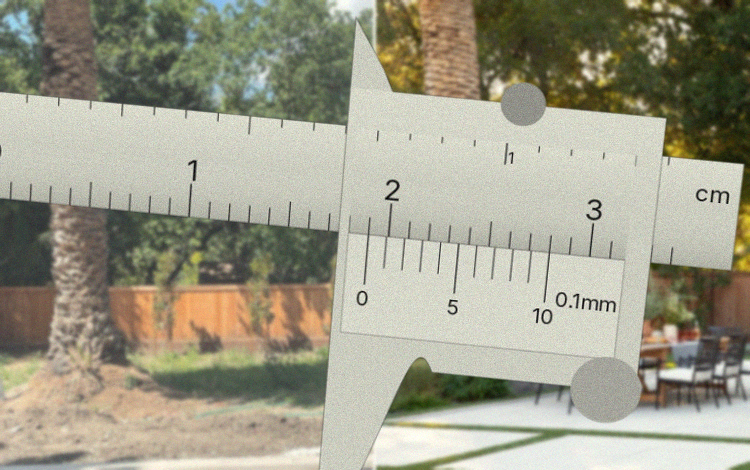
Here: 19.0 mm
